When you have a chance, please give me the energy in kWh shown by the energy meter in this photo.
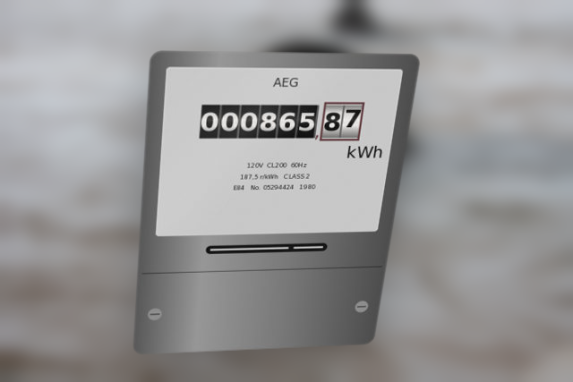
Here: 865.87 kWh
